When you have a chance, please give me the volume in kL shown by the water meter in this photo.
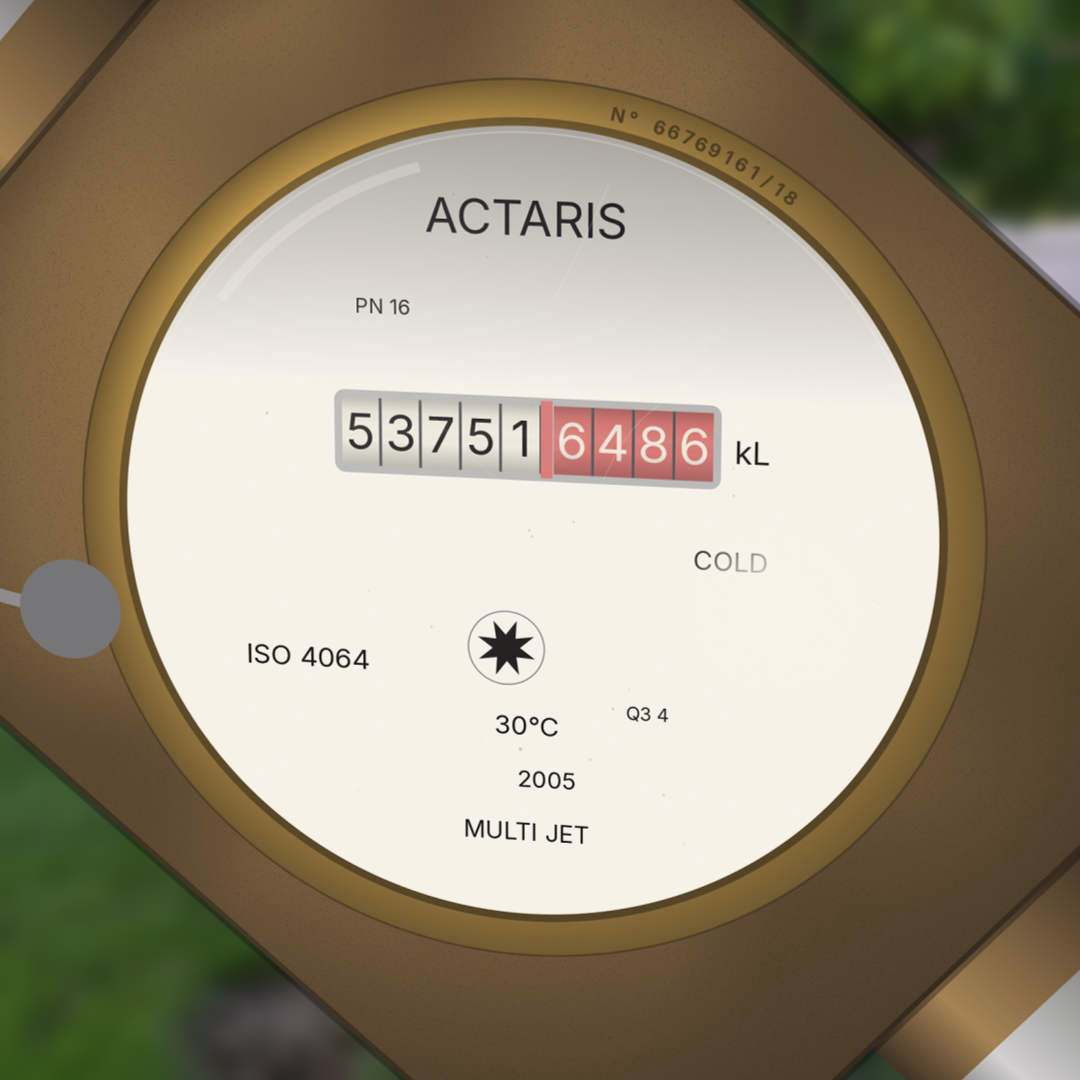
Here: 53751.6486 kL
